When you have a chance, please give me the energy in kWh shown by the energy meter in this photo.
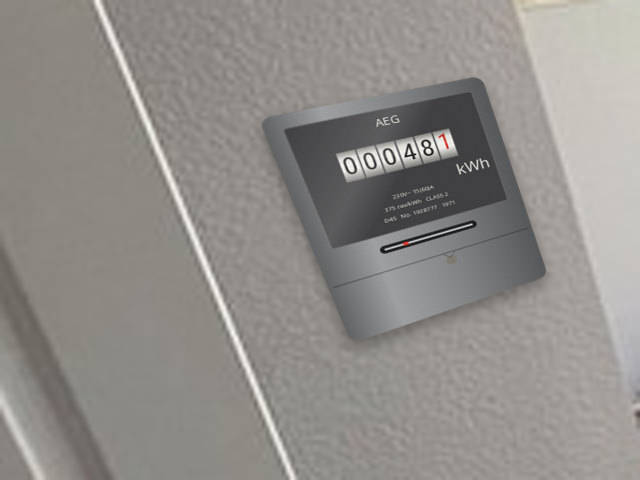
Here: 48.1 kWh
